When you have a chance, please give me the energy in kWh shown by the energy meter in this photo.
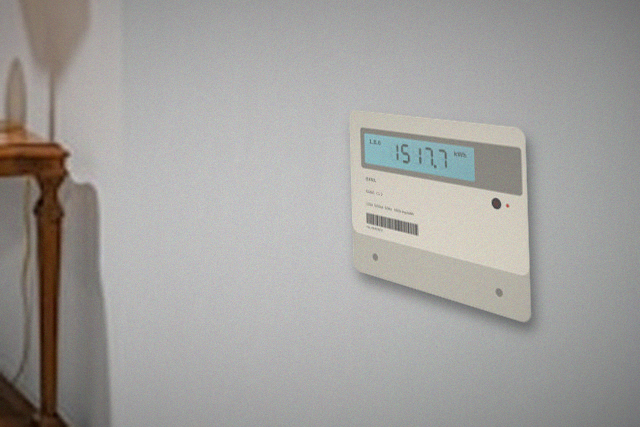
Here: 1517.7 kWh
